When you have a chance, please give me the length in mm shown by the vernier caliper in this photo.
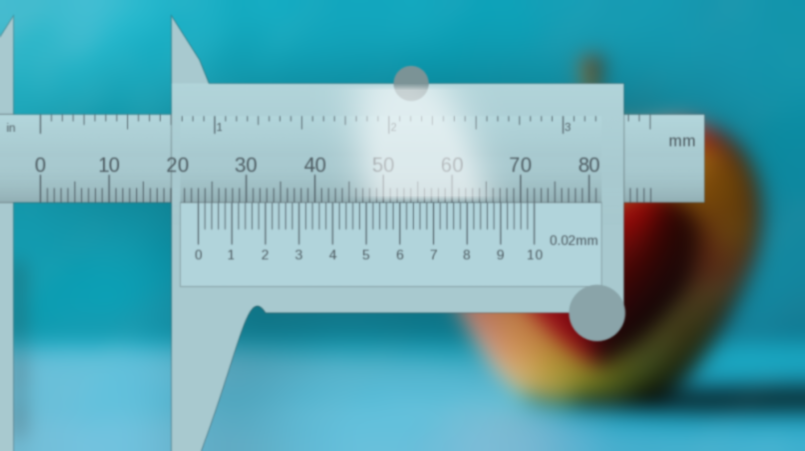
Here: 23.0 mm
